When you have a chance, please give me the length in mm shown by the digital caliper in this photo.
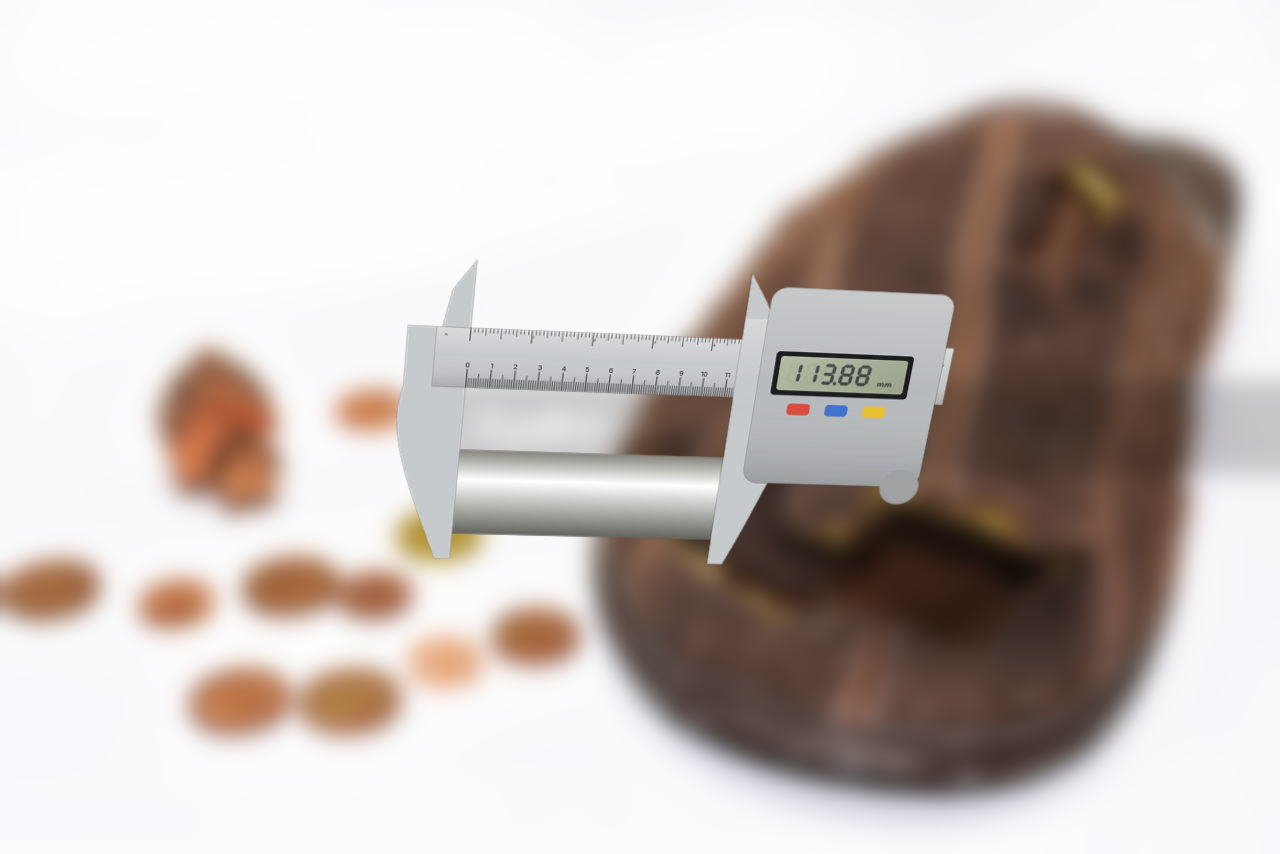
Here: 113.88 mm
